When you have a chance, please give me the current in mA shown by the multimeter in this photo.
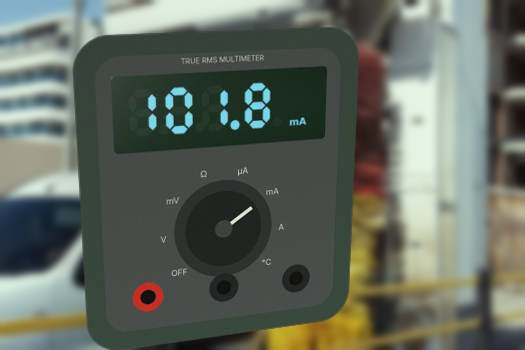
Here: 101.8 mA
